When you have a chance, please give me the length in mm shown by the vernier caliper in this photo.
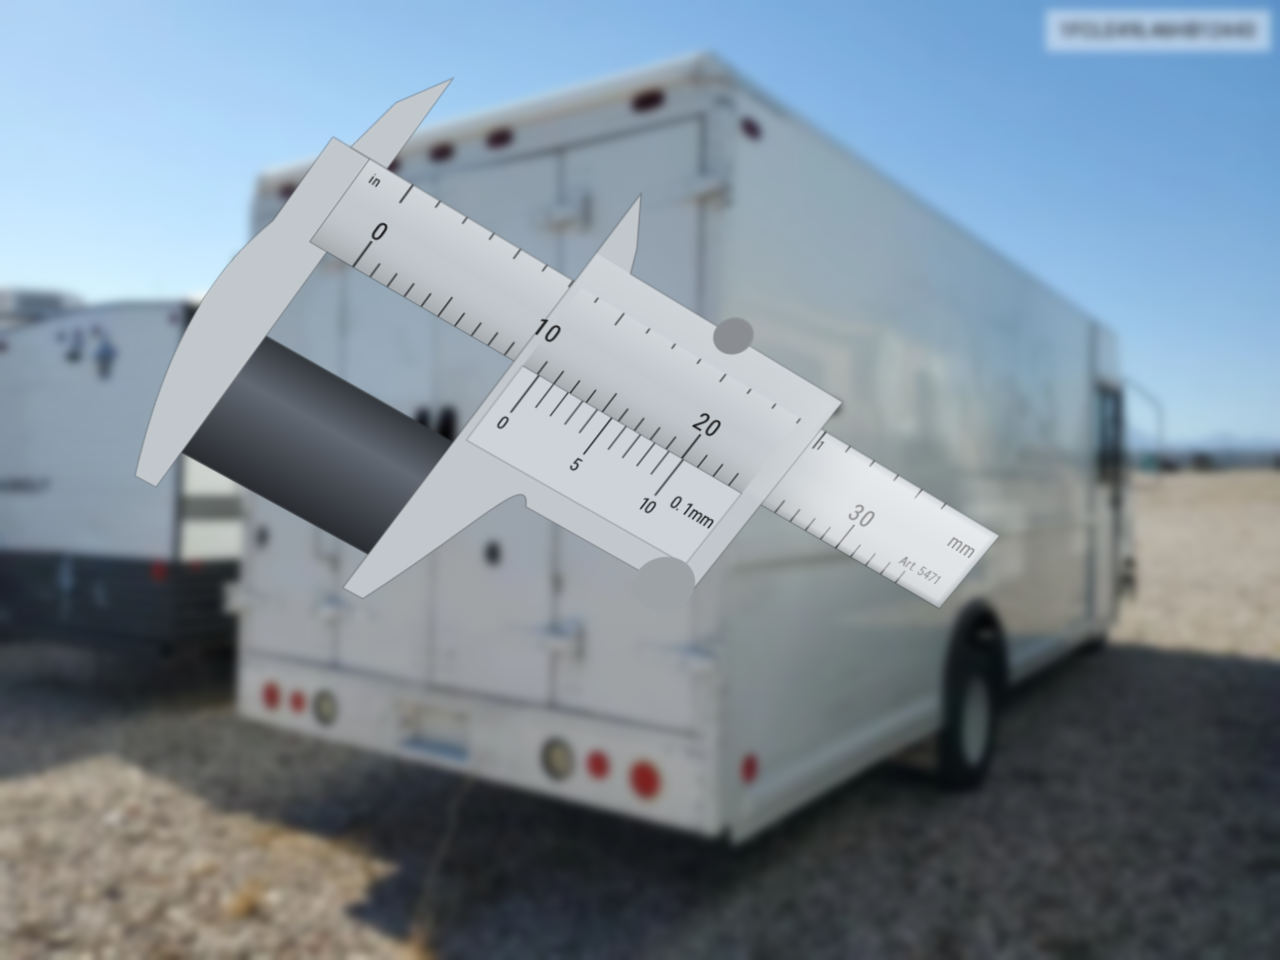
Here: 11.1 mm
